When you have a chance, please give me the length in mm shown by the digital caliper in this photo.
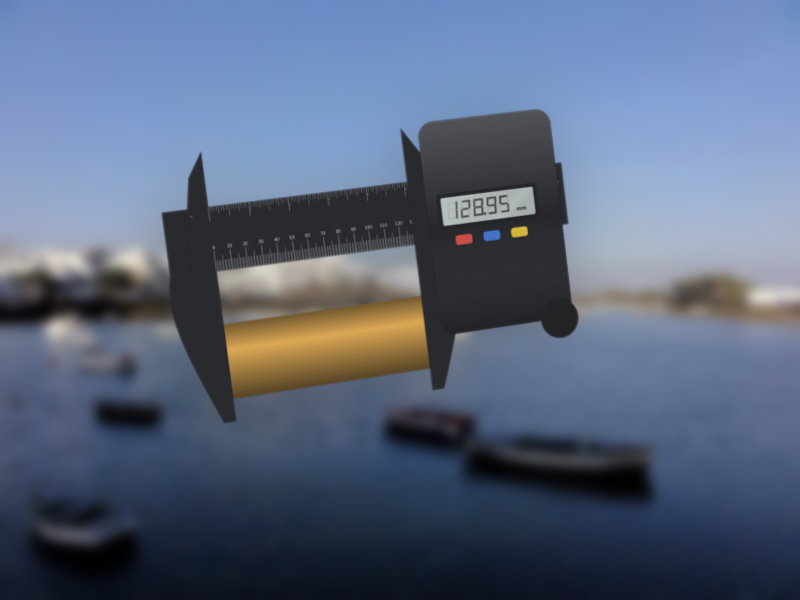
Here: 128.95 mm
